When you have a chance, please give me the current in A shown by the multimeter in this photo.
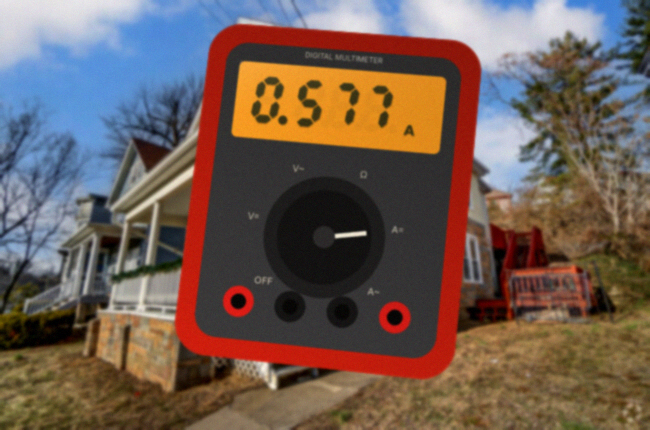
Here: 0.577 A
